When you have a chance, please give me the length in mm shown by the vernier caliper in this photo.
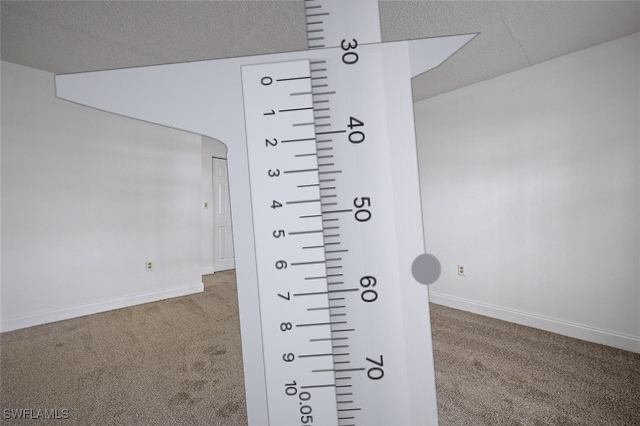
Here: 32.8 mm
